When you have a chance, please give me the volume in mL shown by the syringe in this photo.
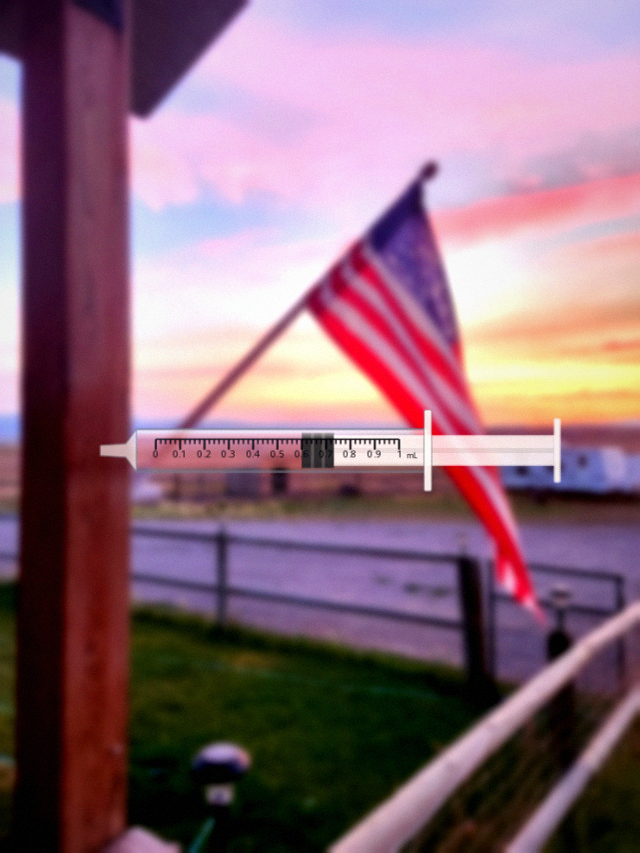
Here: 0.6 mL
